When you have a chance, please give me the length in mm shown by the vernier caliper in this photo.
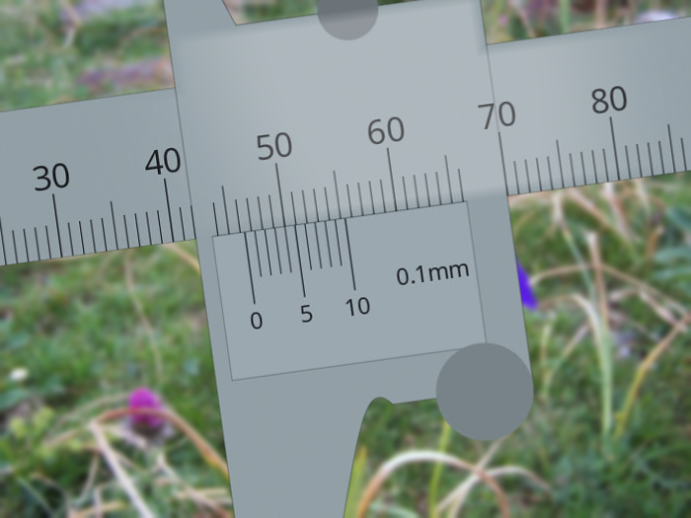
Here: 46.4 mm
